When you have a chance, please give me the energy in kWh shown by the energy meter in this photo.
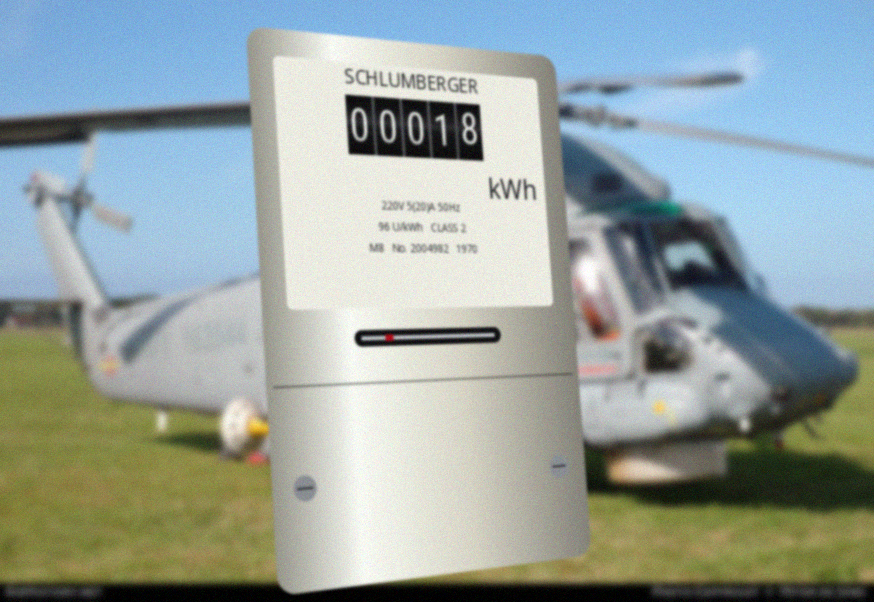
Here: 18 kWh
